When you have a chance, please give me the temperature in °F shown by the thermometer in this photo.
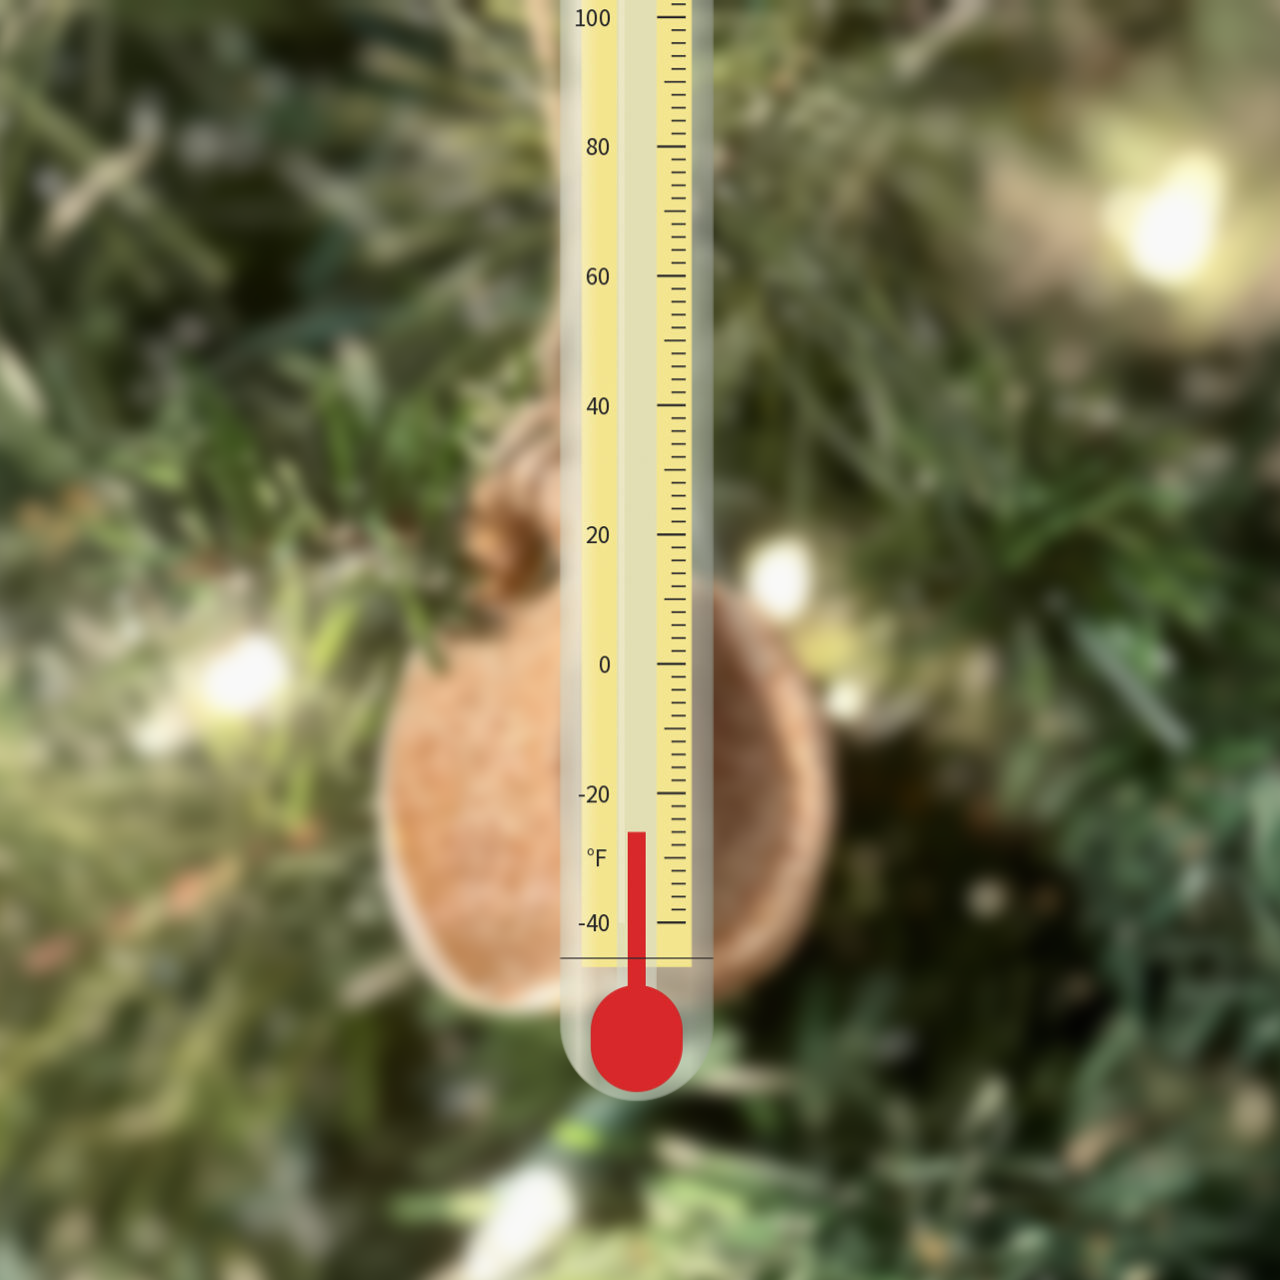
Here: -26 °F
